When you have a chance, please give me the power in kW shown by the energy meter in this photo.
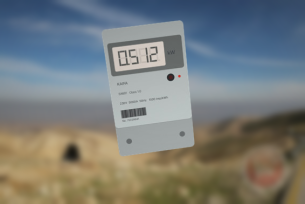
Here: 0.512 kW
